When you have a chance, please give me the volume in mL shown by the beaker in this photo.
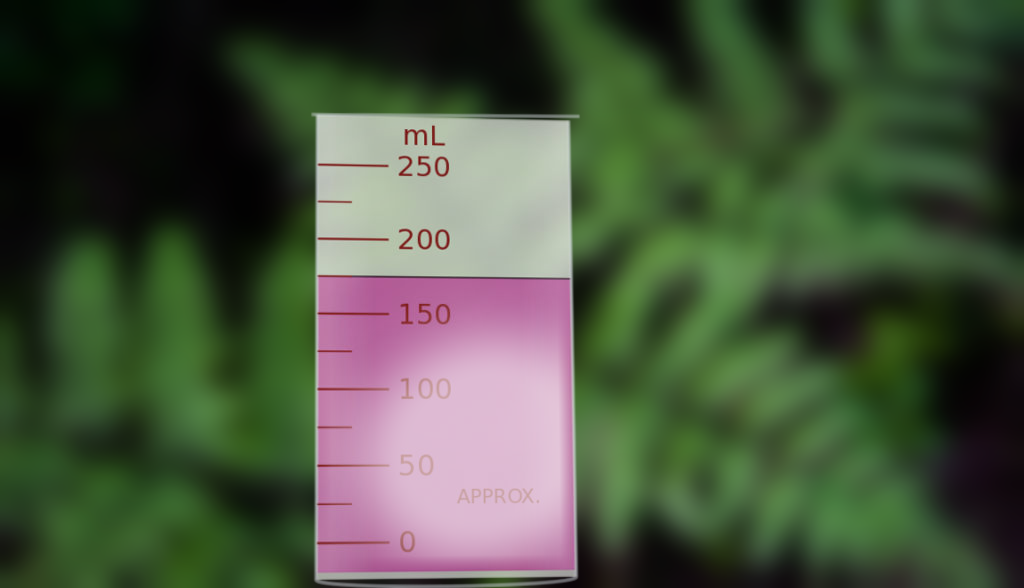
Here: 175 mL
